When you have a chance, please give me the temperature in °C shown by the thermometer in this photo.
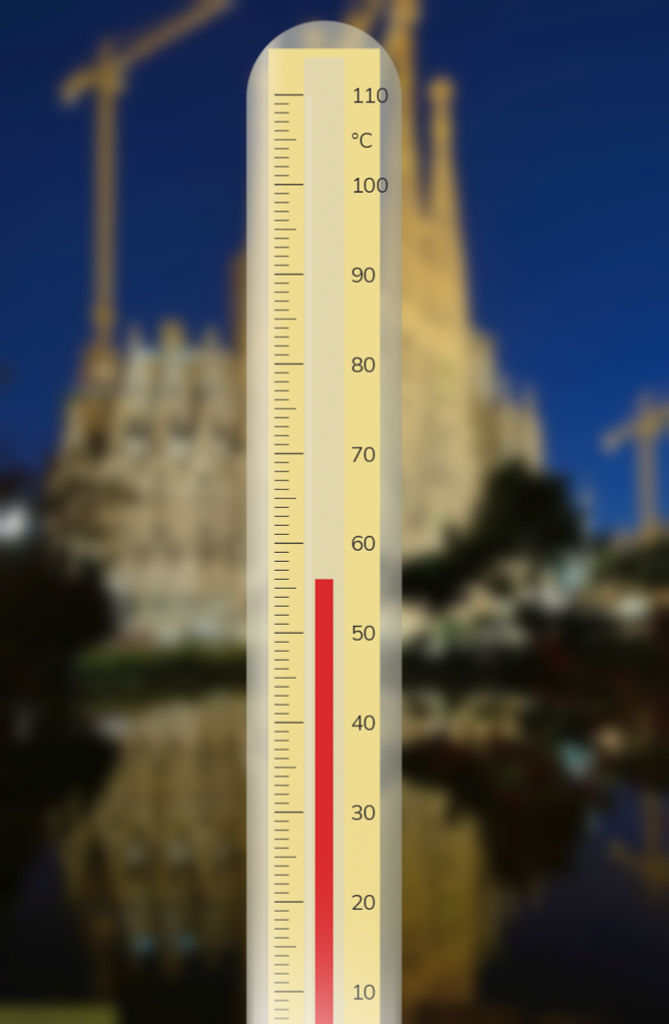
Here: 56 °C
